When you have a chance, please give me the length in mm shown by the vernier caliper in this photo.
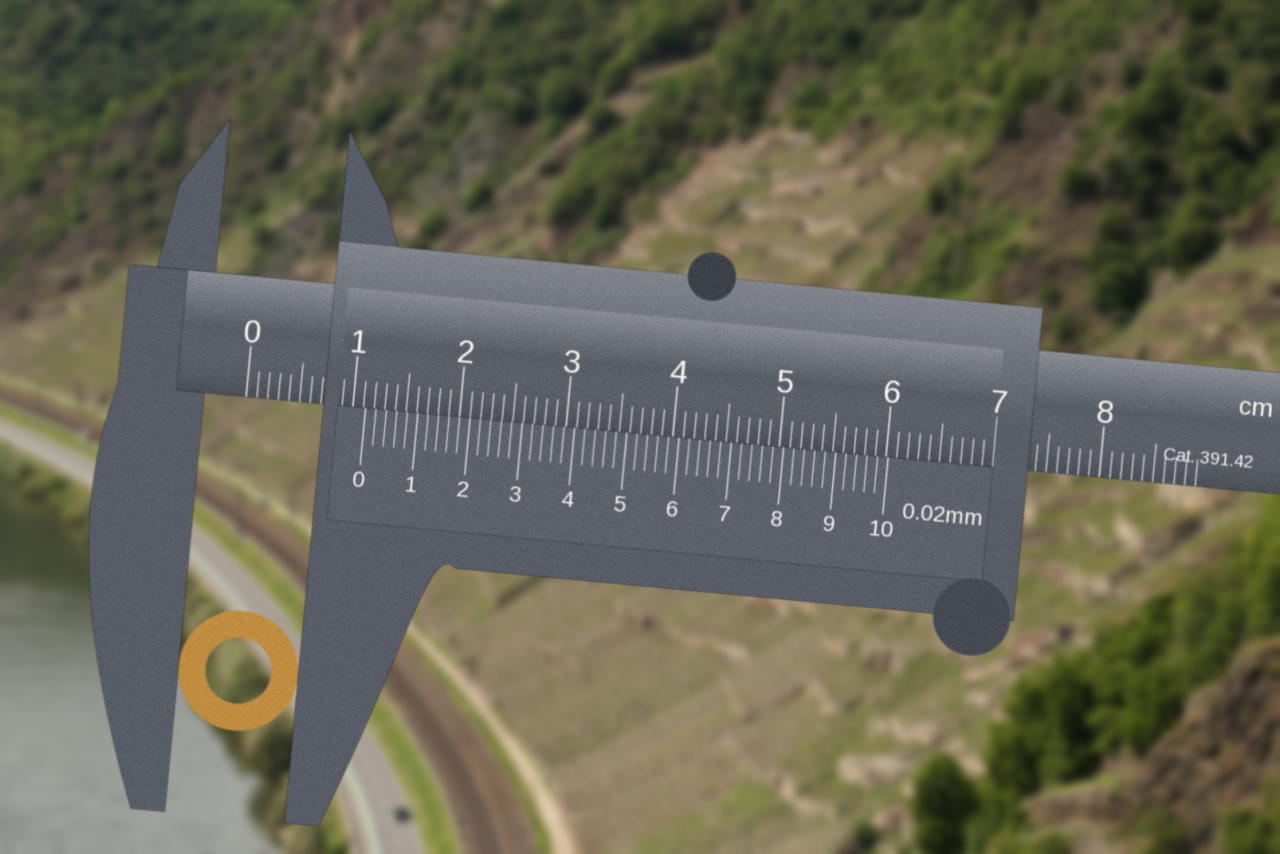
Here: 11.2 mm
